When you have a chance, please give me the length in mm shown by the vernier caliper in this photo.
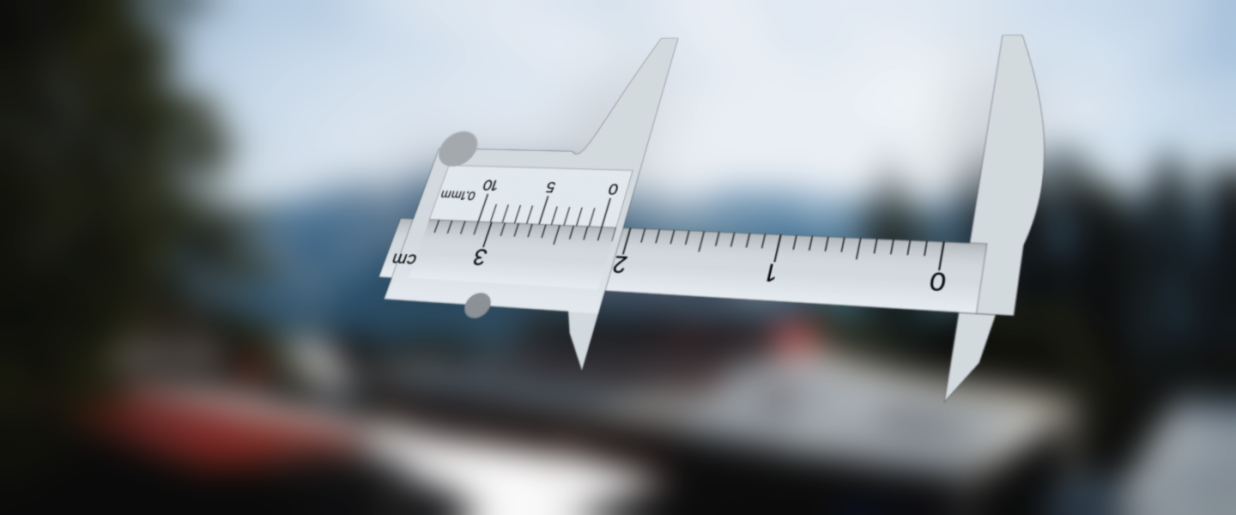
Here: 22.0 mm
